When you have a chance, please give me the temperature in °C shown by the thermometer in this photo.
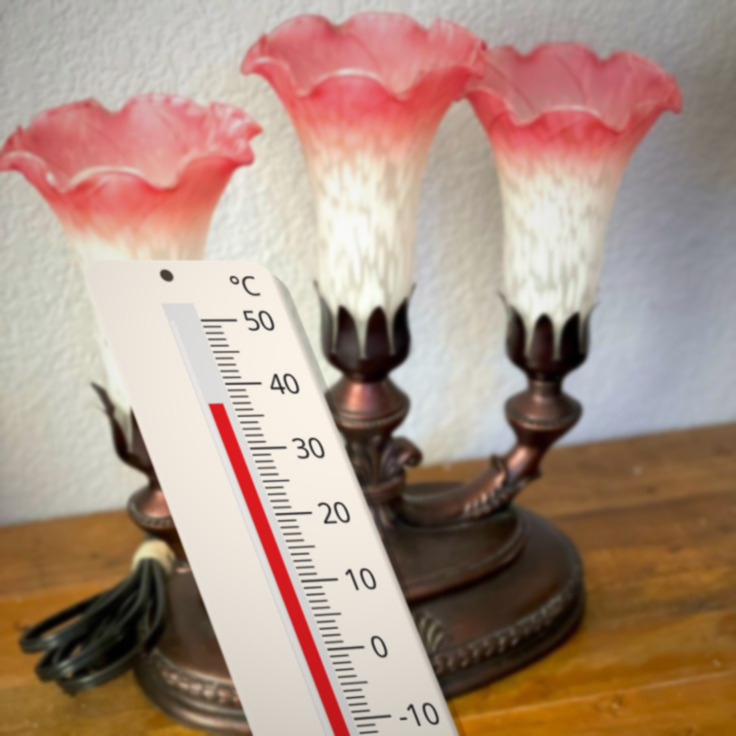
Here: 37 °C
